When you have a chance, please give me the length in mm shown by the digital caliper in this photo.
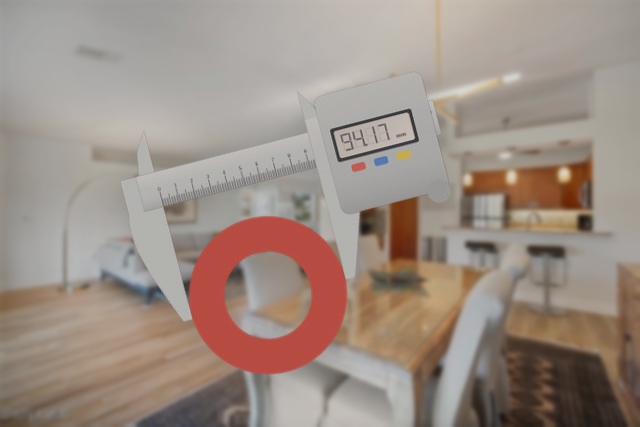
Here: 94.17 mm
